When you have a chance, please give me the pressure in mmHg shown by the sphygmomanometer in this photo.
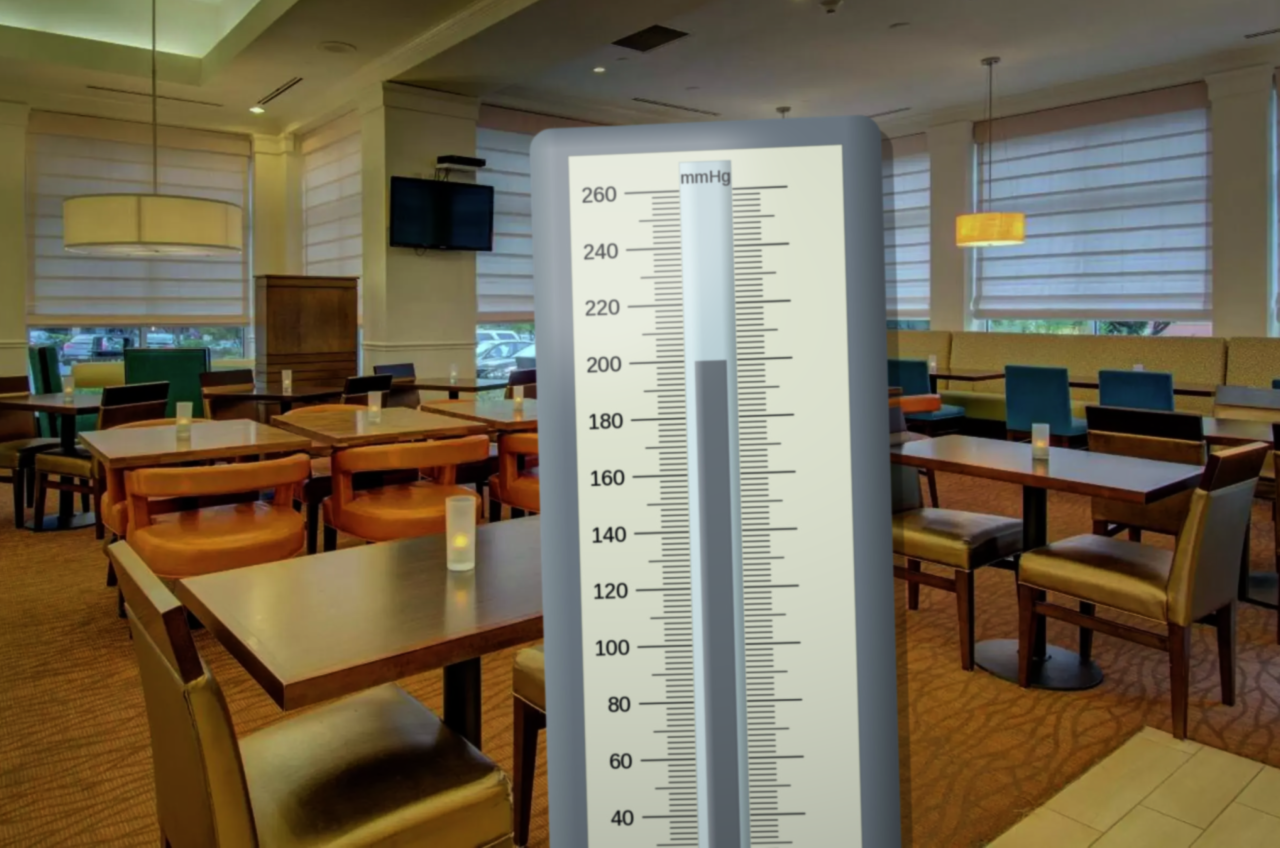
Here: 200 mmHg
